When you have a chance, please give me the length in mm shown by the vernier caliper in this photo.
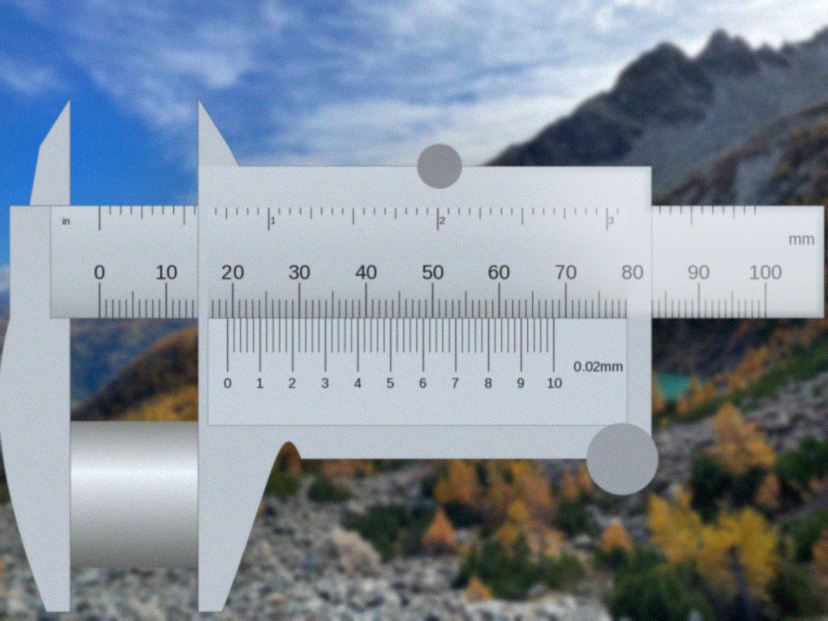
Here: 19.2 mm
